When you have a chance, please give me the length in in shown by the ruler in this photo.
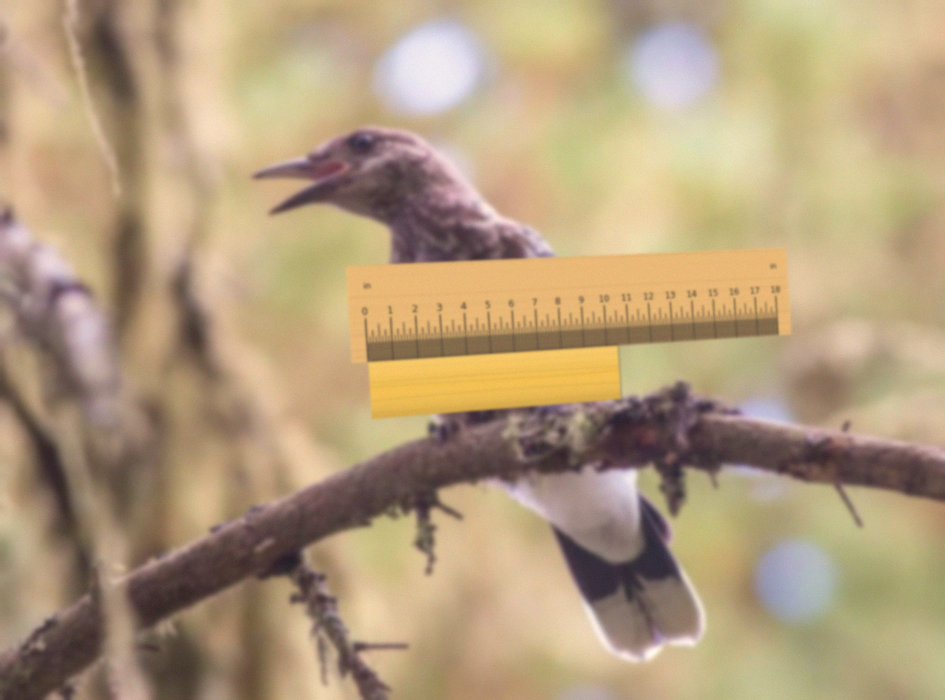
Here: 10.5 in
